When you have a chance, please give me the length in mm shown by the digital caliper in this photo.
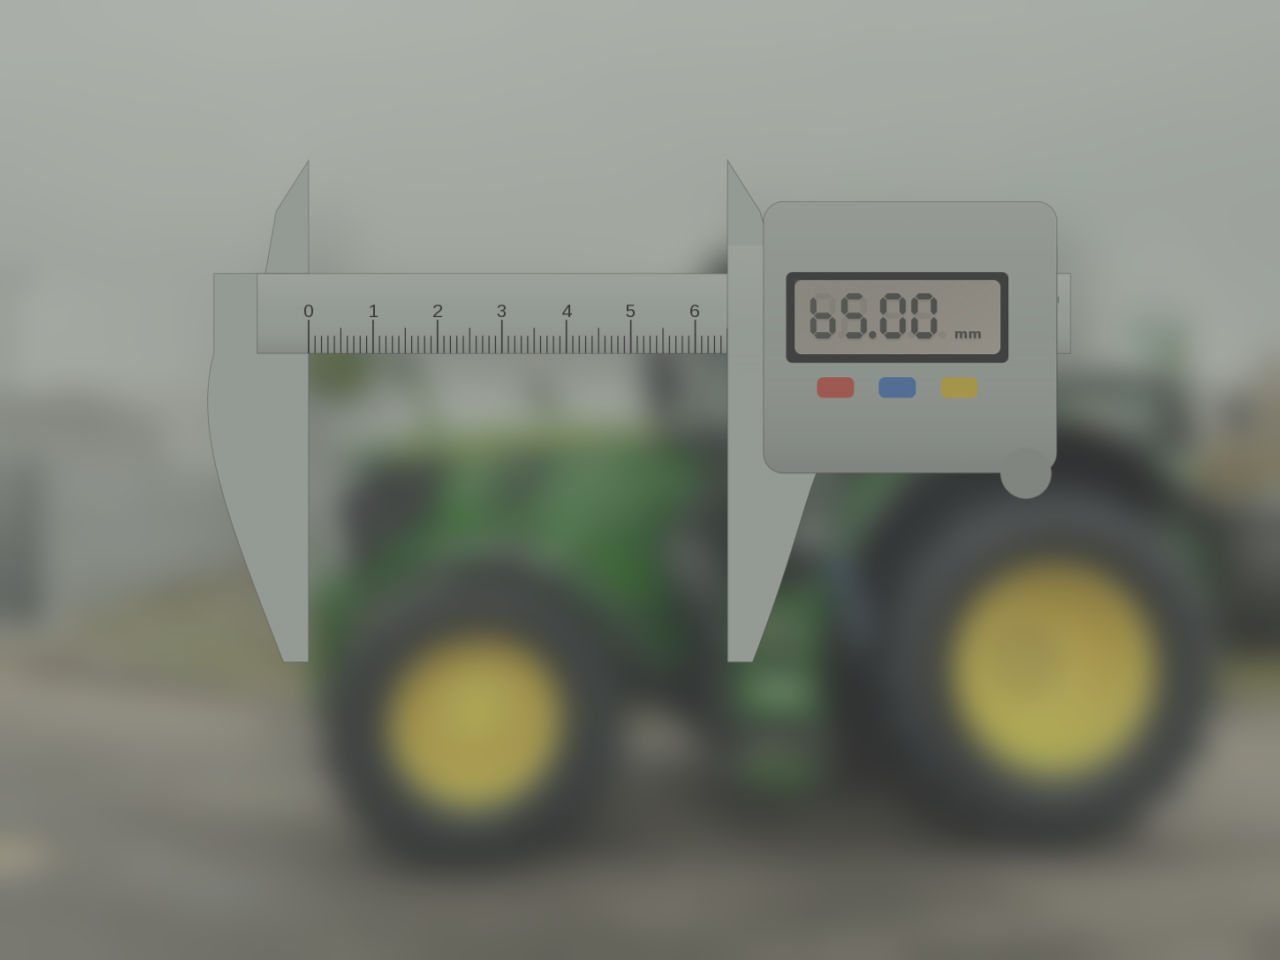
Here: 65.00 mm
